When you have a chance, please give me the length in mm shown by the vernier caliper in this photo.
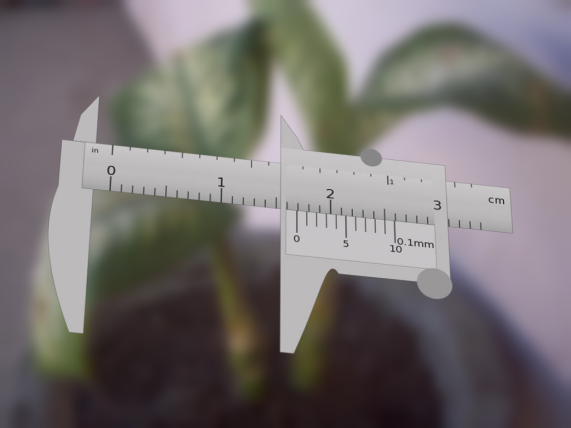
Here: 16.9 mm
